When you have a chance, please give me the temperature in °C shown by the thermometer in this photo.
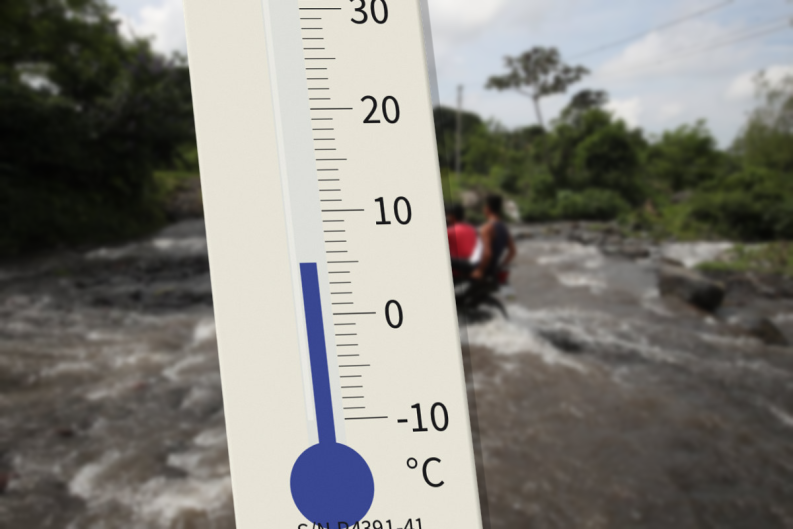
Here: 5 °C
